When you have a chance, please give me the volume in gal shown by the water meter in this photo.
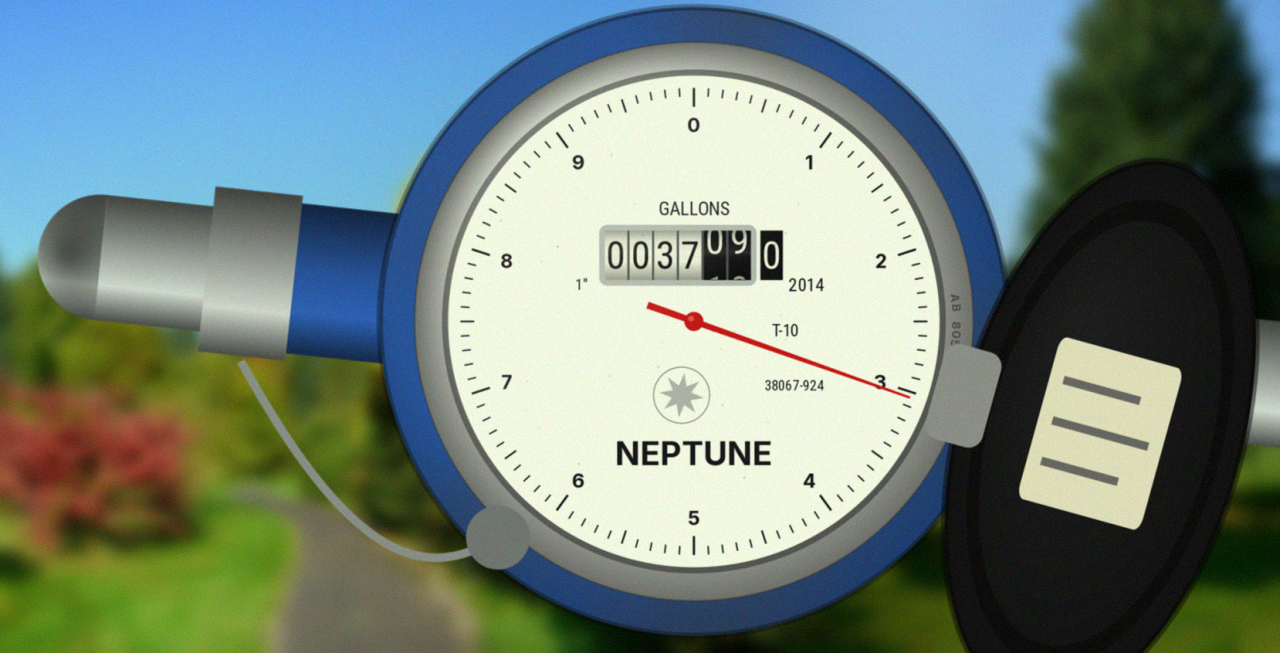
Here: 37093.0 gal
